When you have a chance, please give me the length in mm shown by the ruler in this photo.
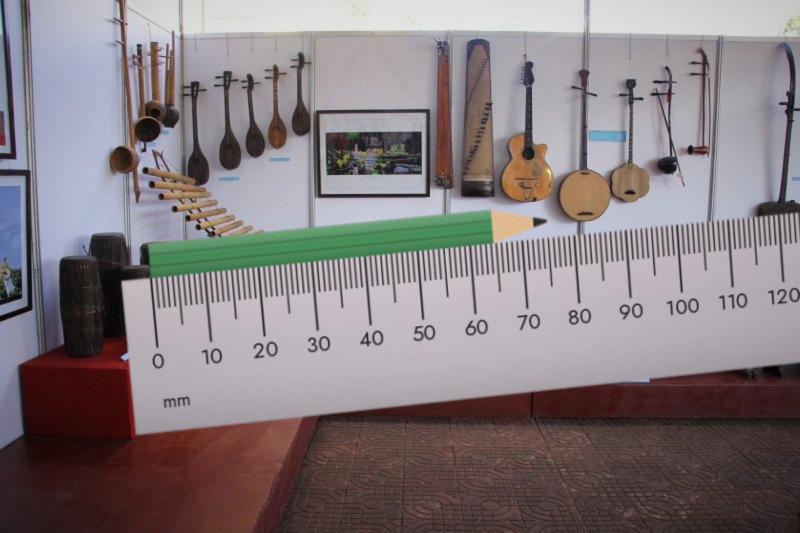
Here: 75 mm
